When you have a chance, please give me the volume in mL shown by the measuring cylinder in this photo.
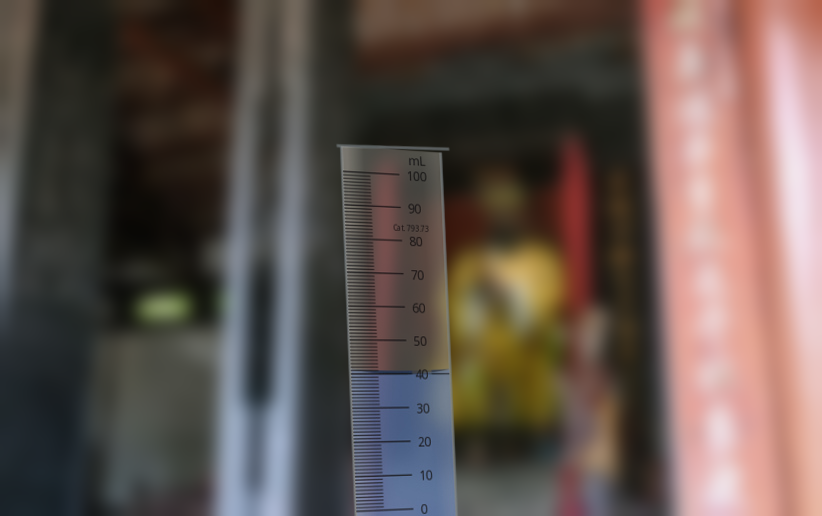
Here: 40 mL
